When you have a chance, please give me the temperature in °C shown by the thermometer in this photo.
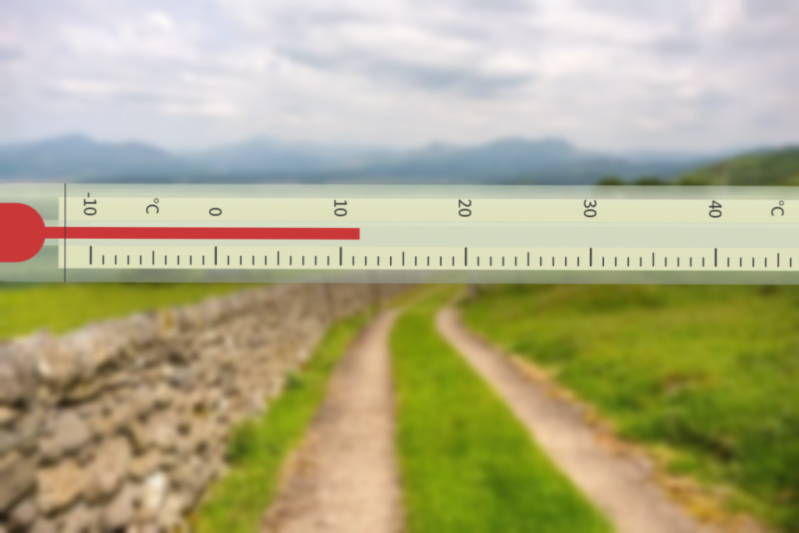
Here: 11.5 °C
